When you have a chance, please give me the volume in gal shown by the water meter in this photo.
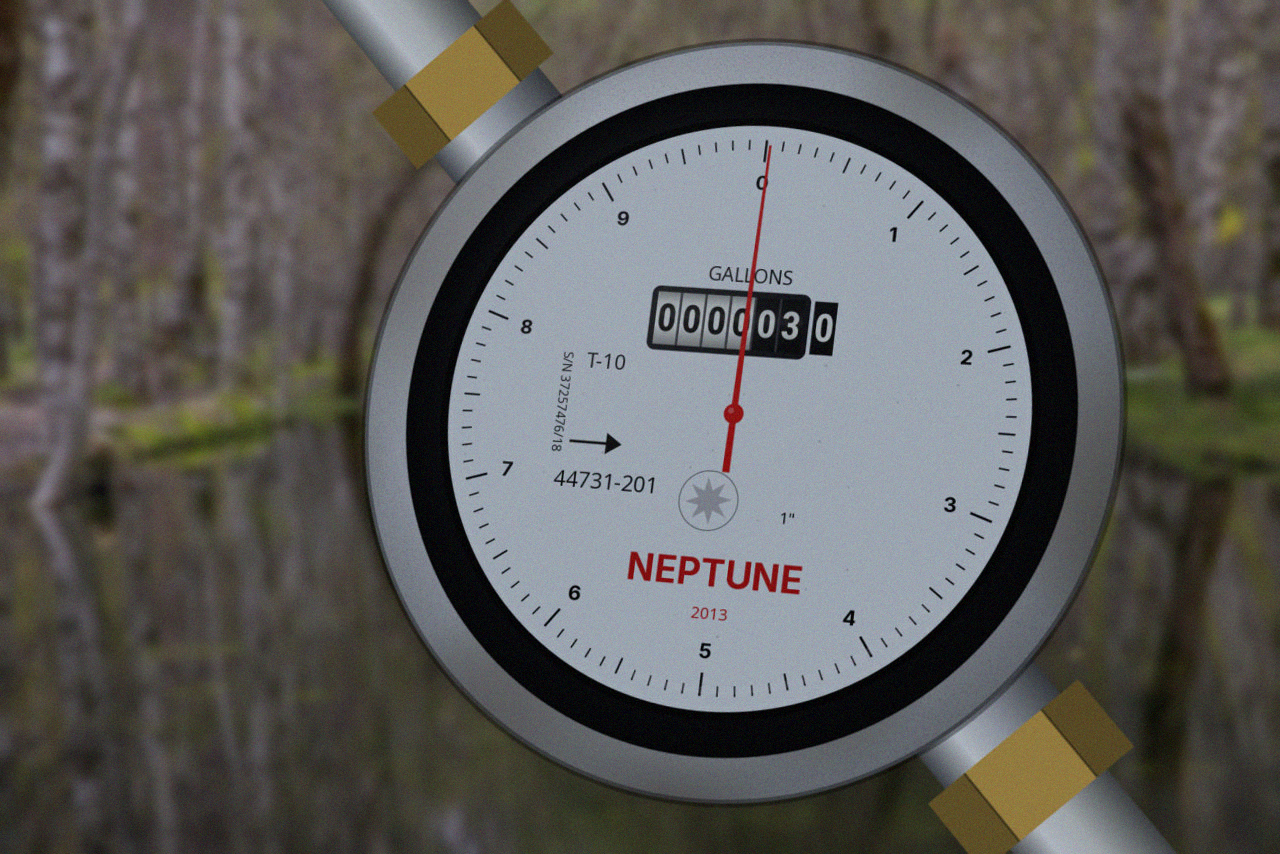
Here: 30.0 gal
